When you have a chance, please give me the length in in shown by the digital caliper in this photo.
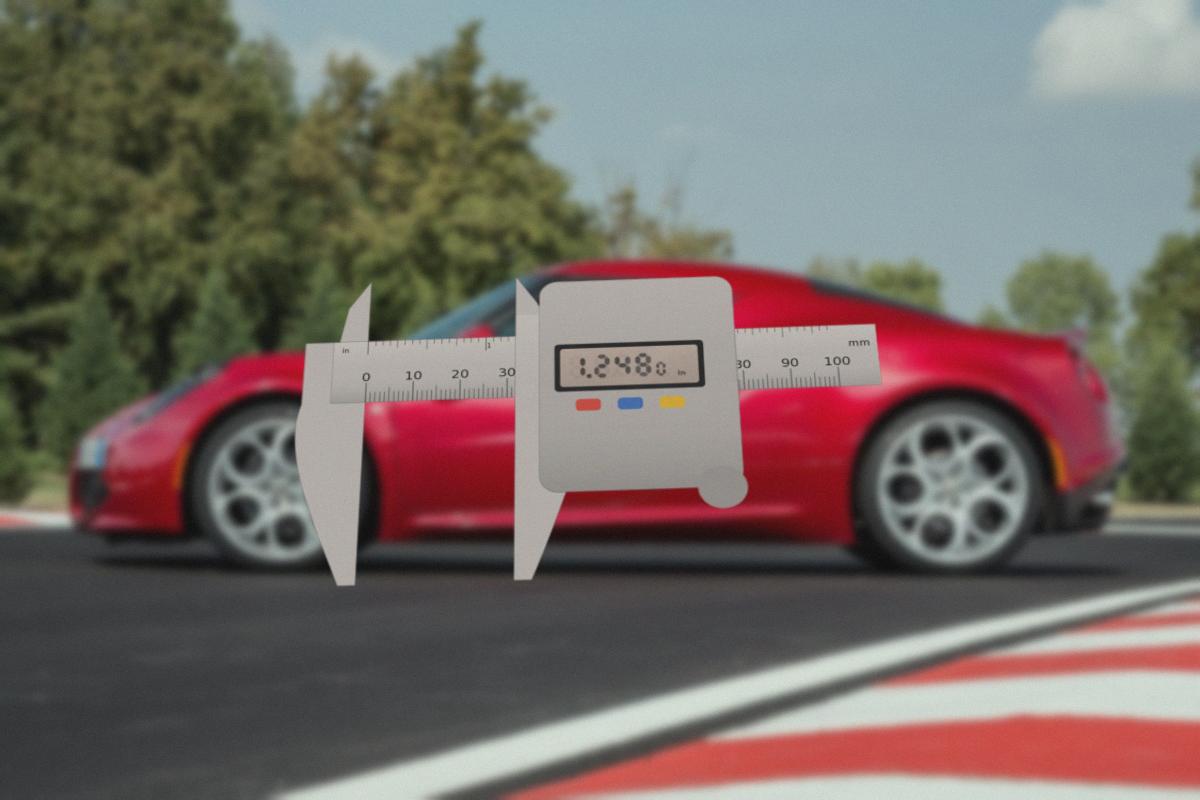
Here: 1.2480 in
